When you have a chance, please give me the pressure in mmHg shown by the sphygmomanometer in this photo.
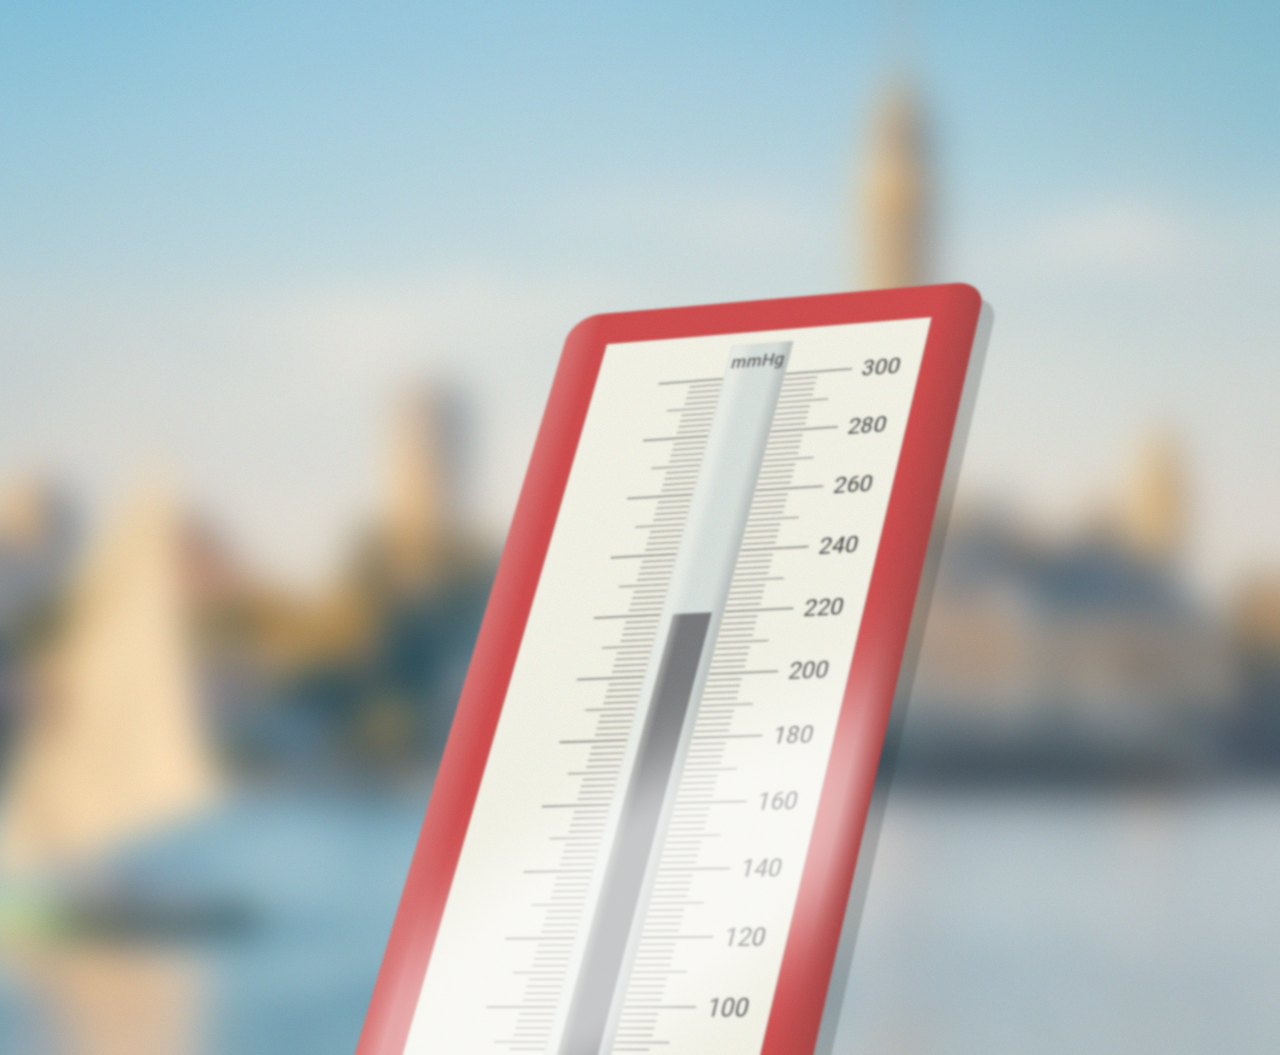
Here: 220 mmHg
